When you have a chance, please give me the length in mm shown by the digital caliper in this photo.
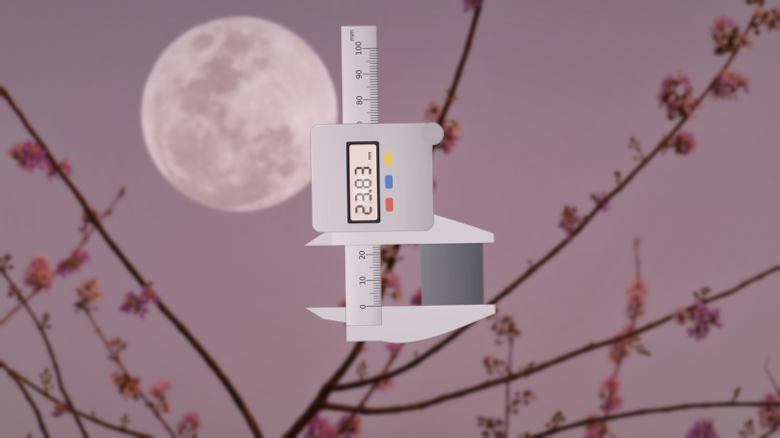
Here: 23.83 mm
